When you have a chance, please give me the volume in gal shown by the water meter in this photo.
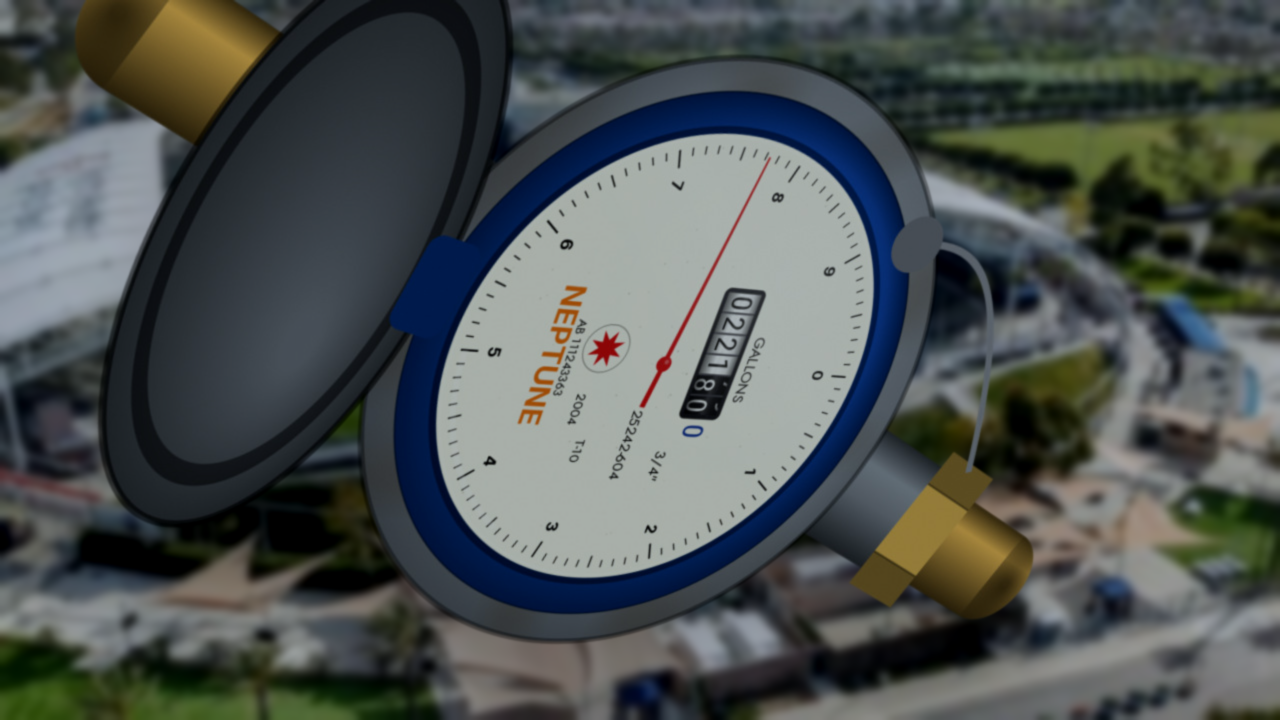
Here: 221797.7 gal
